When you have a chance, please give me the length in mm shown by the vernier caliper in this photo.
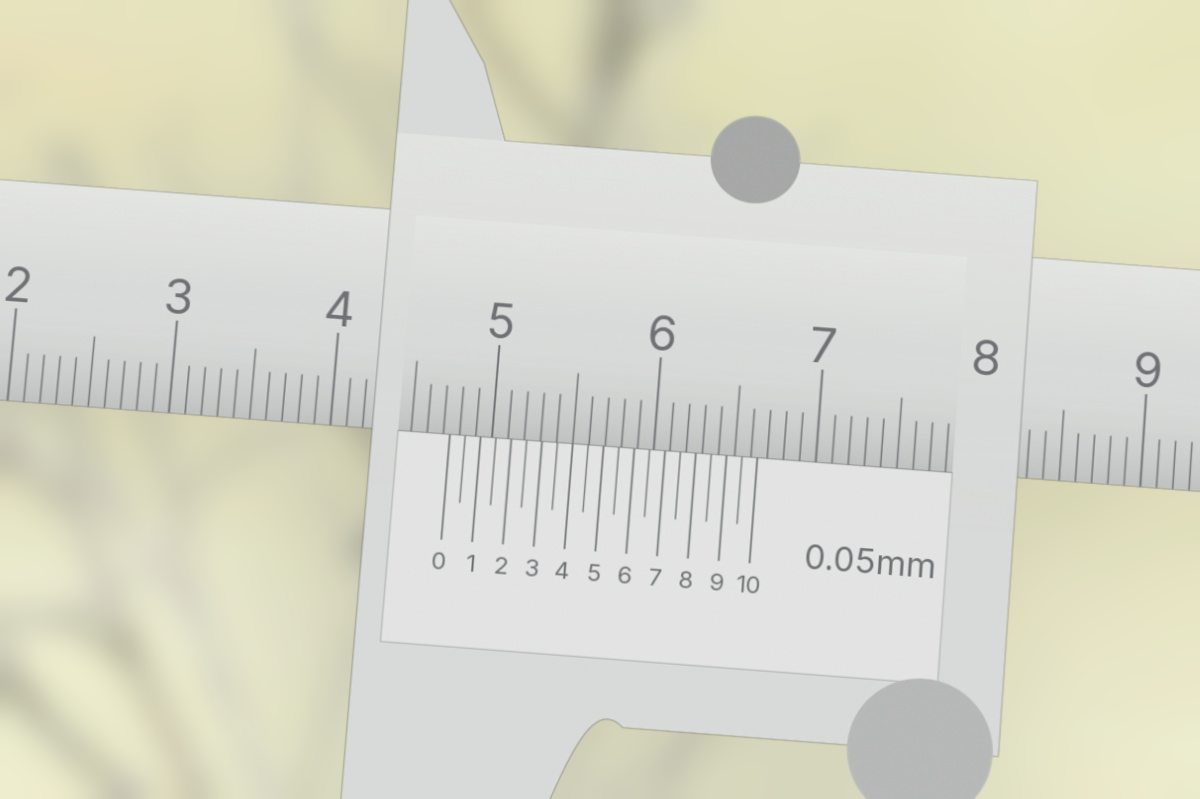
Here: 47.4 mm
